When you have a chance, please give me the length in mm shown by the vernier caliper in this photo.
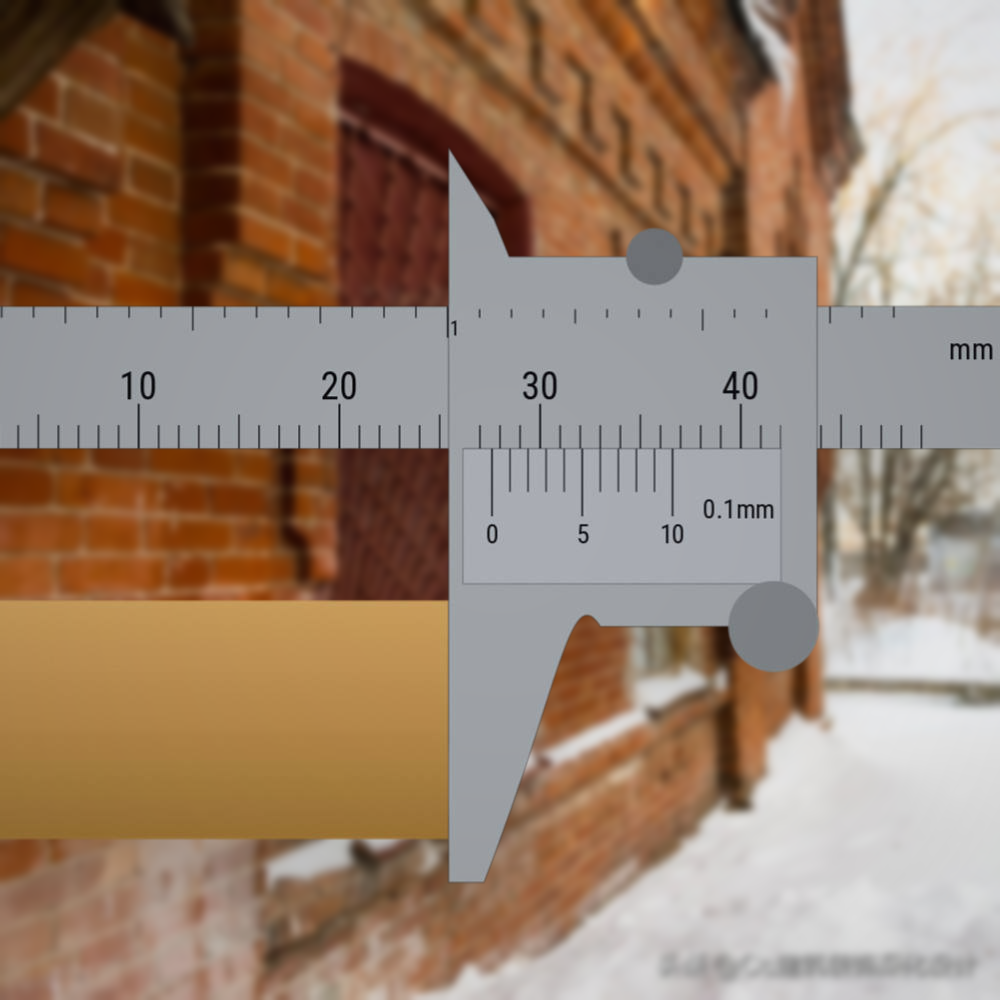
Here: 27.6 mm
